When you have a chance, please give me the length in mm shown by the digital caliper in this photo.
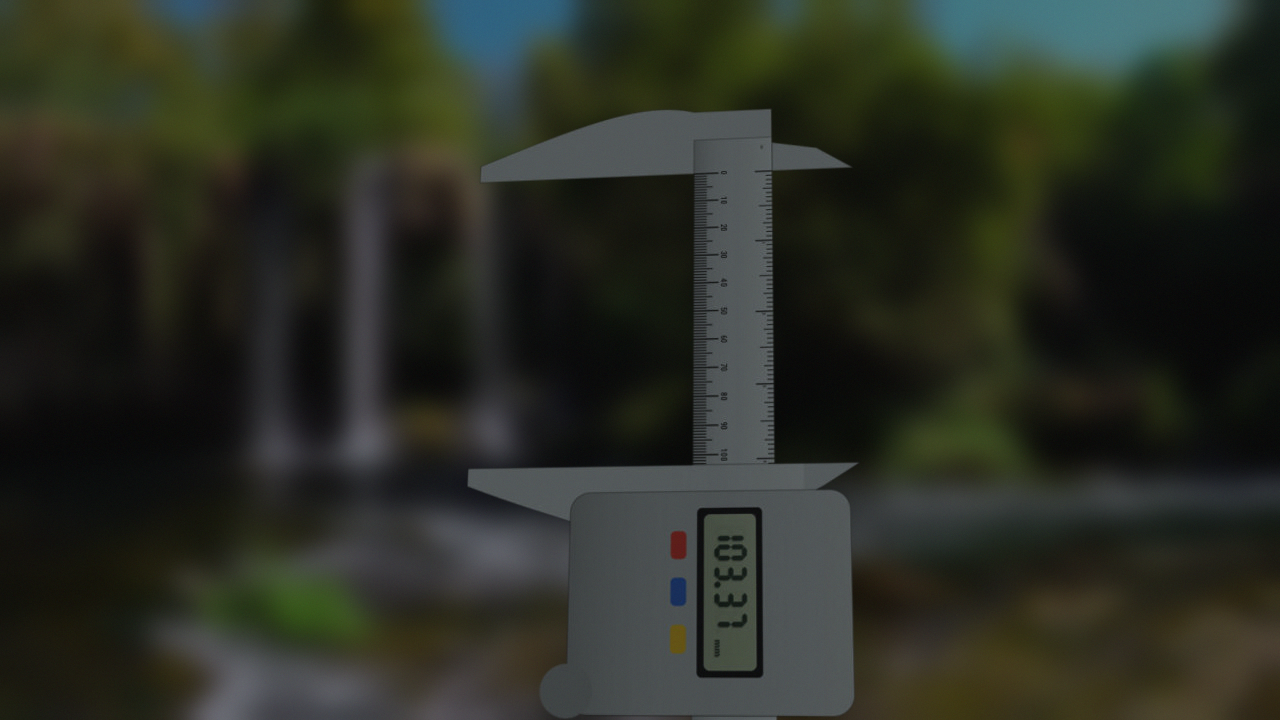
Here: 103.37 mm
